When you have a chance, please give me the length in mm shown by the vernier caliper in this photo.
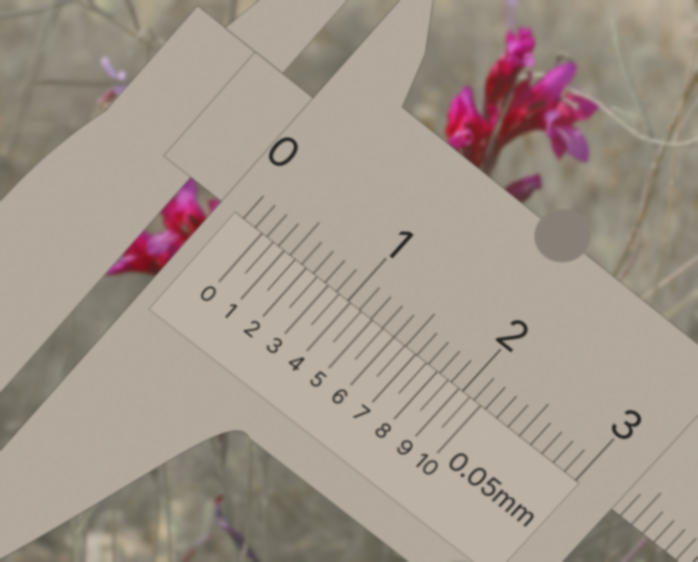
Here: 2.6 mm
